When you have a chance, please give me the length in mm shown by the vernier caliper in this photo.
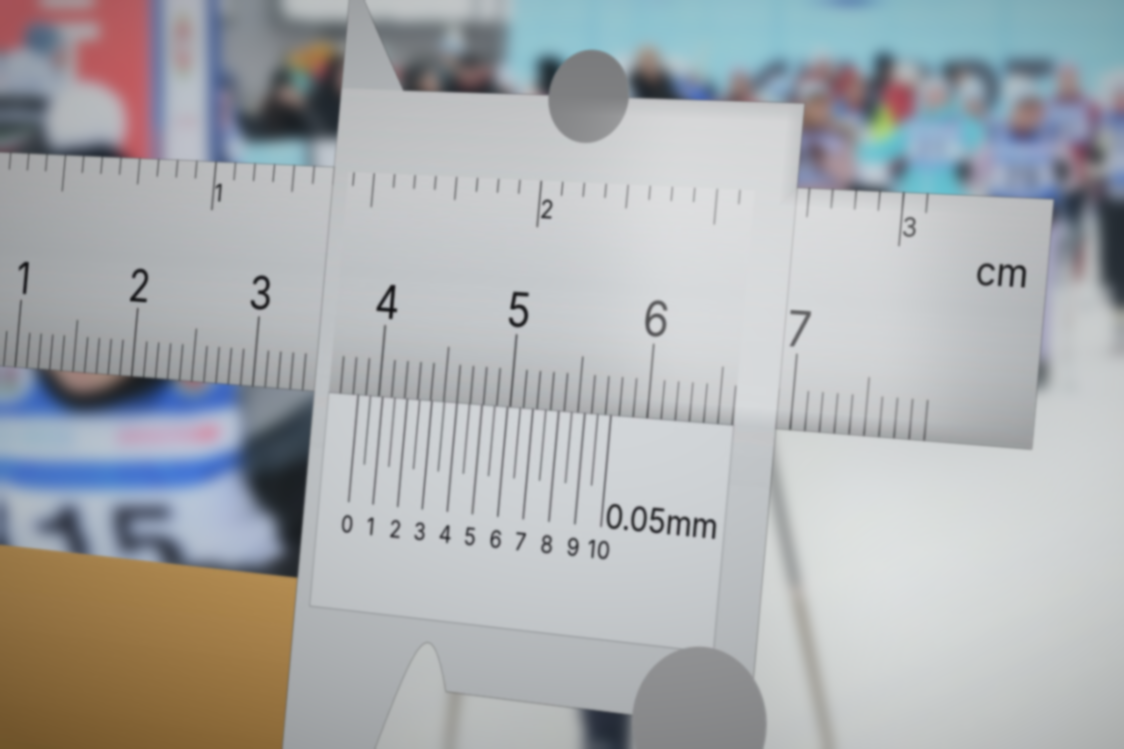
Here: 38.4 mm
